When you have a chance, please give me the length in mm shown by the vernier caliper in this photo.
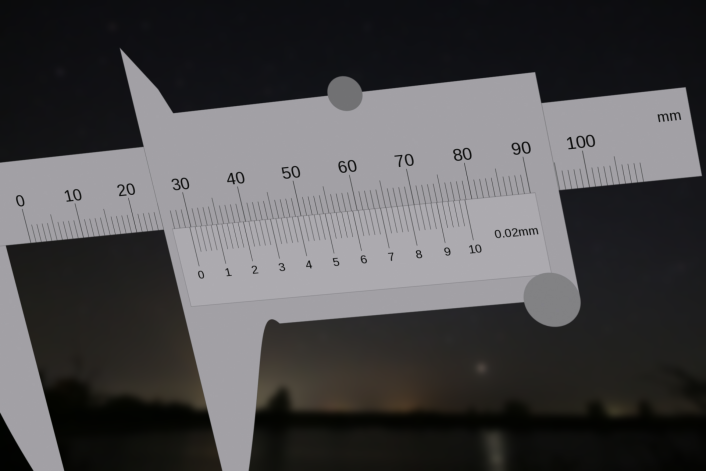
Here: 29.8 mm
